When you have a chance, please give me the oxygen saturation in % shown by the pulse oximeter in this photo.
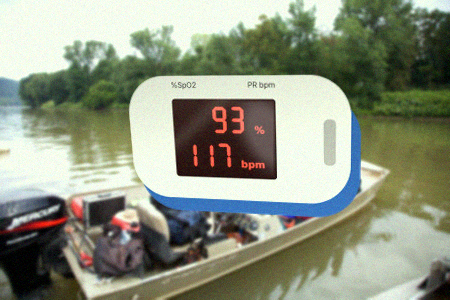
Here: 93 %
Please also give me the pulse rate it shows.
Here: 117 bpm
